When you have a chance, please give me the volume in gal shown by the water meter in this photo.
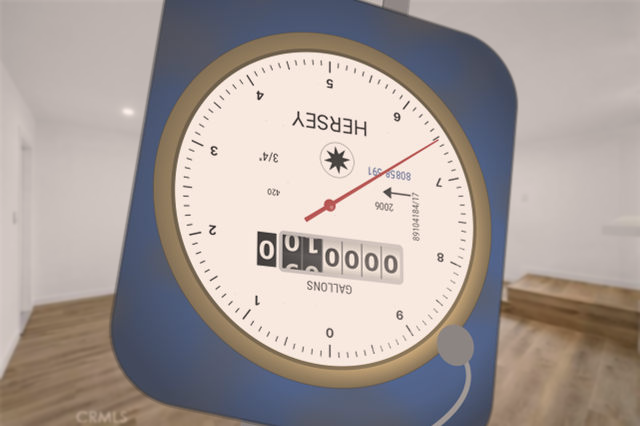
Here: 96.5 gal
